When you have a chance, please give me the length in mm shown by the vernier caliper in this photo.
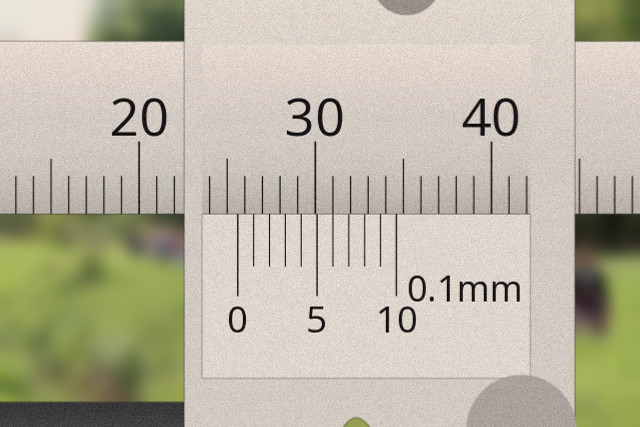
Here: 25.6 mm
